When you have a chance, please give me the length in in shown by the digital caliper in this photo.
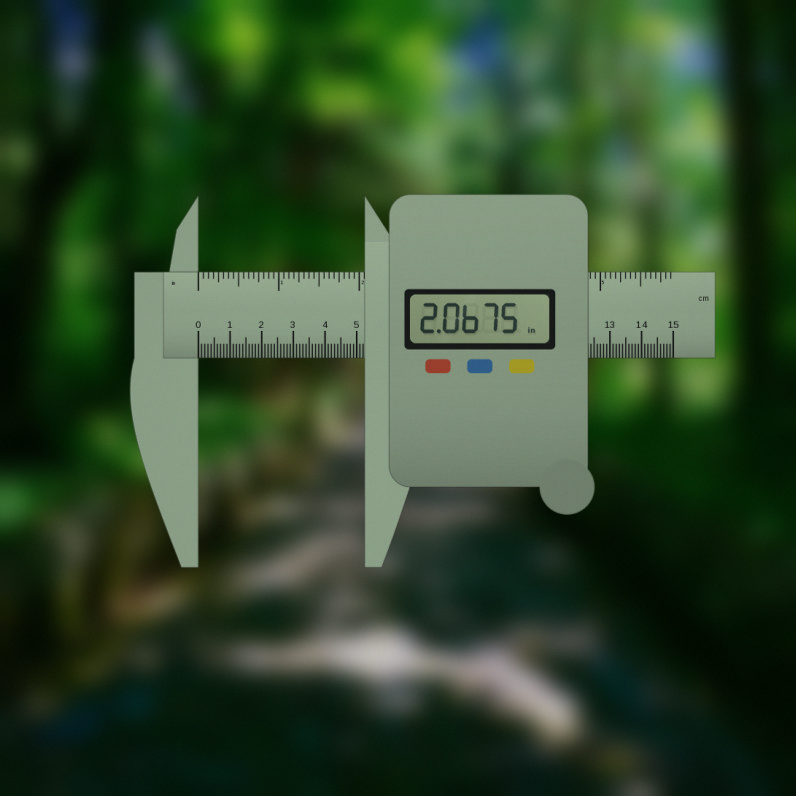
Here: 2.0675 in
